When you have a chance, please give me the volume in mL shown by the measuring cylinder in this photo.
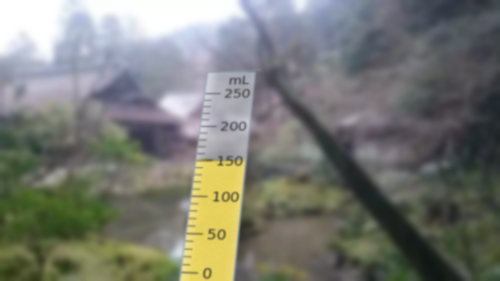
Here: 150 mL
